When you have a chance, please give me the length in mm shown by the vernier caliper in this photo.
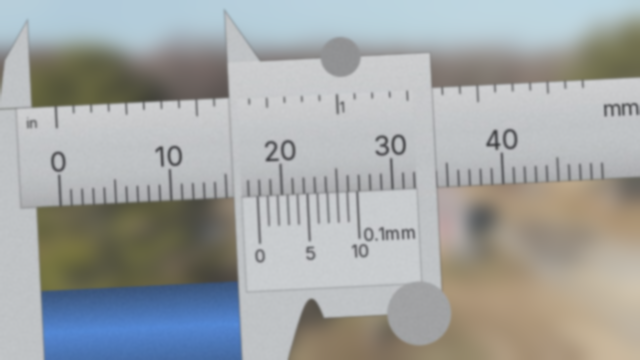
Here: 17.8 mm
